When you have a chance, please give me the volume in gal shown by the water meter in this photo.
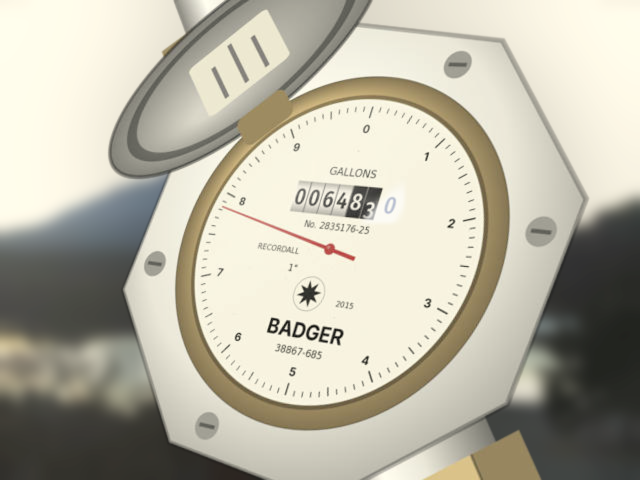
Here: 64827.8 gal
